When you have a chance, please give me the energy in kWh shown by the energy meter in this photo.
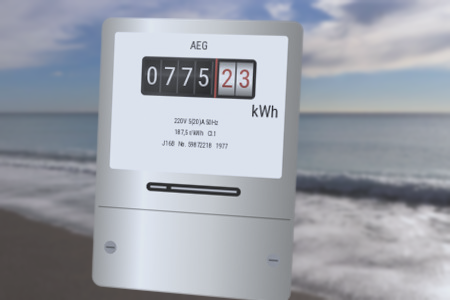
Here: 775.23 kWh
